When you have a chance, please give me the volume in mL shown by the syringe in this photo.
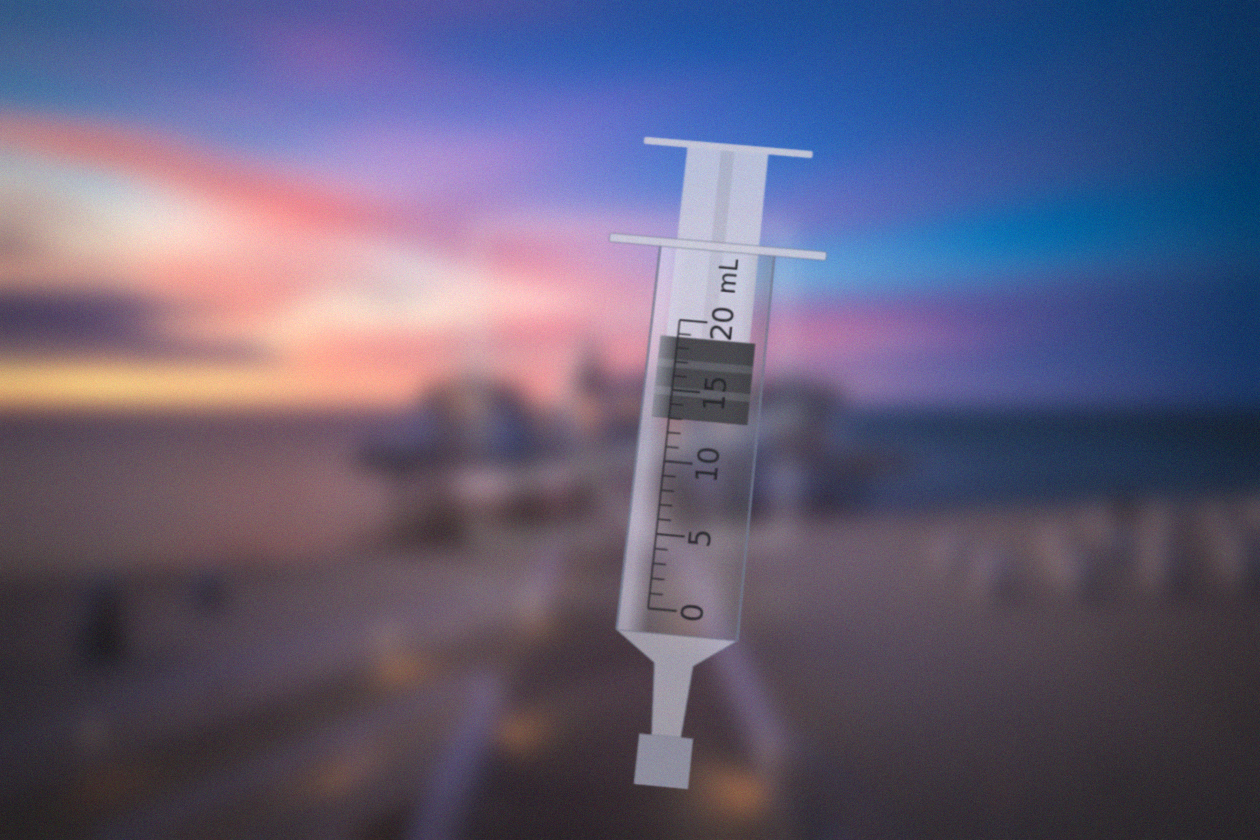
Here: 13 mL
